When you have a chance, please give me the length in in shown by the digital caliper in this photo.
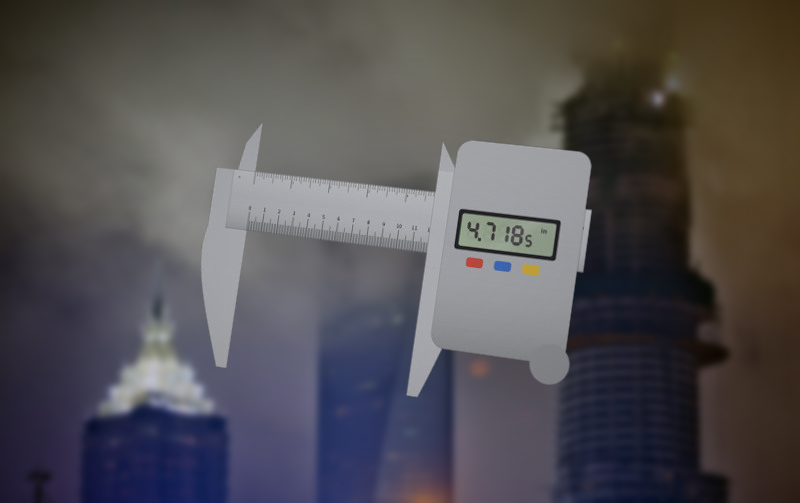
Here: 4.7185 in
